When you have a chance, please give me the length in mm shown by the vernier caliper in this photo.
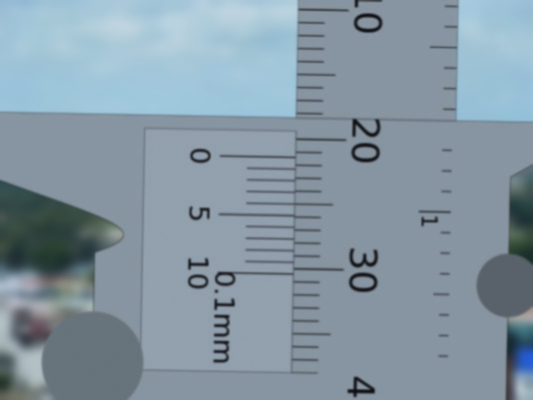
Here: 21.4 mm
